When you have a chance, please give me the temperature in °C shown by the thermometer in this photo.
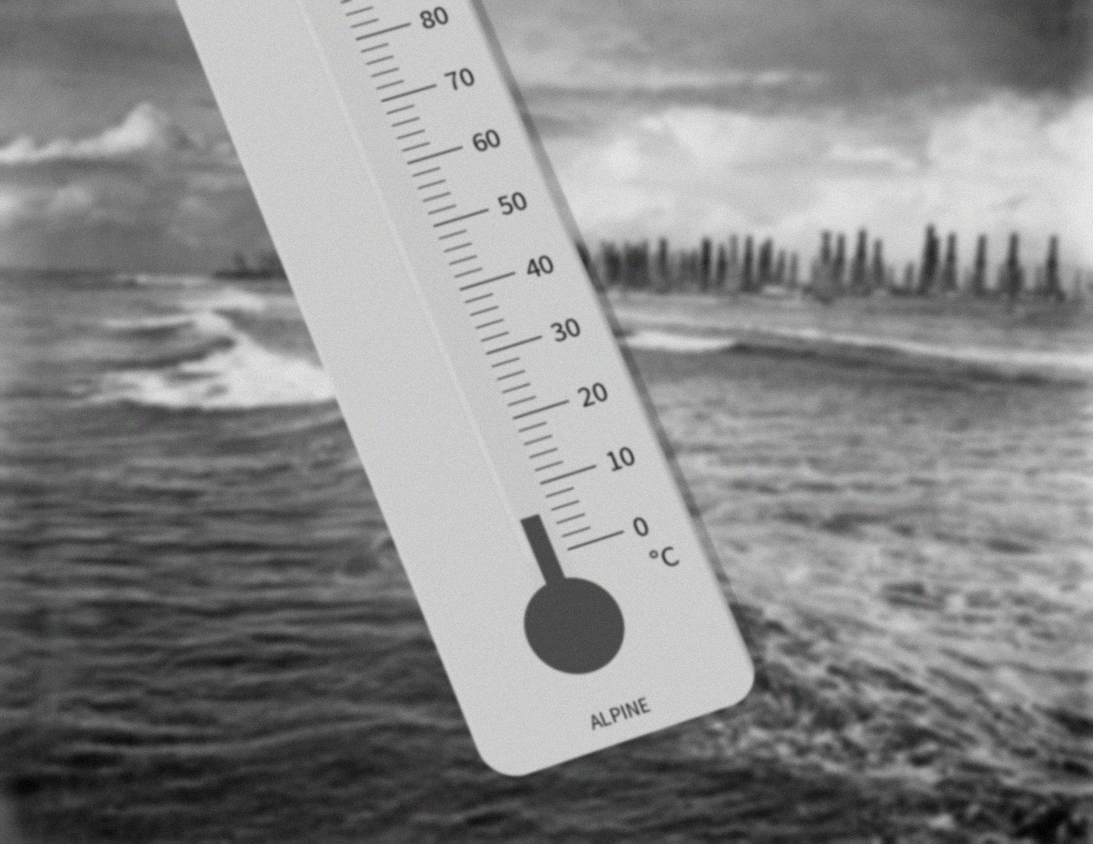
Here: 6 °C
